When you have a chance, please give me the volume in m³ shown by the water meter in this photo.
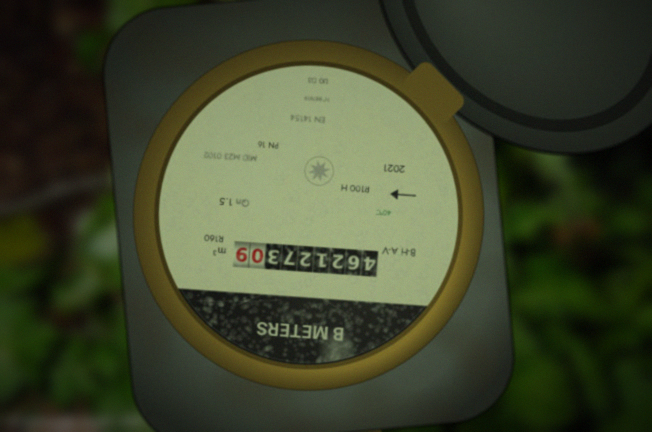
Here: 4621273.09 m³
